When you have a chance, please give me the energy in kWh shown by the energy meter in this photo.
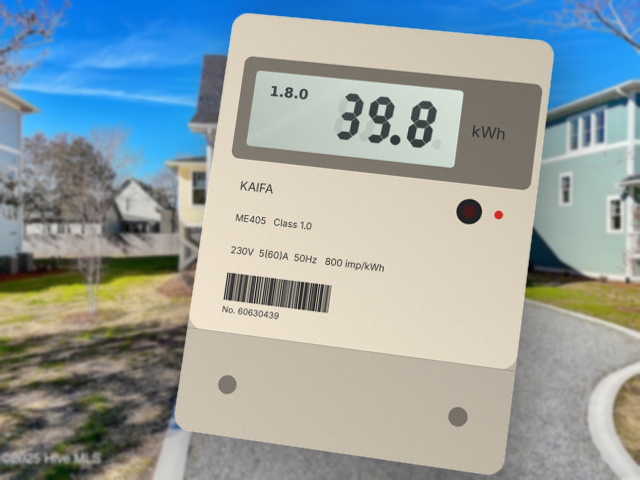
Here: 39.8 kWh
